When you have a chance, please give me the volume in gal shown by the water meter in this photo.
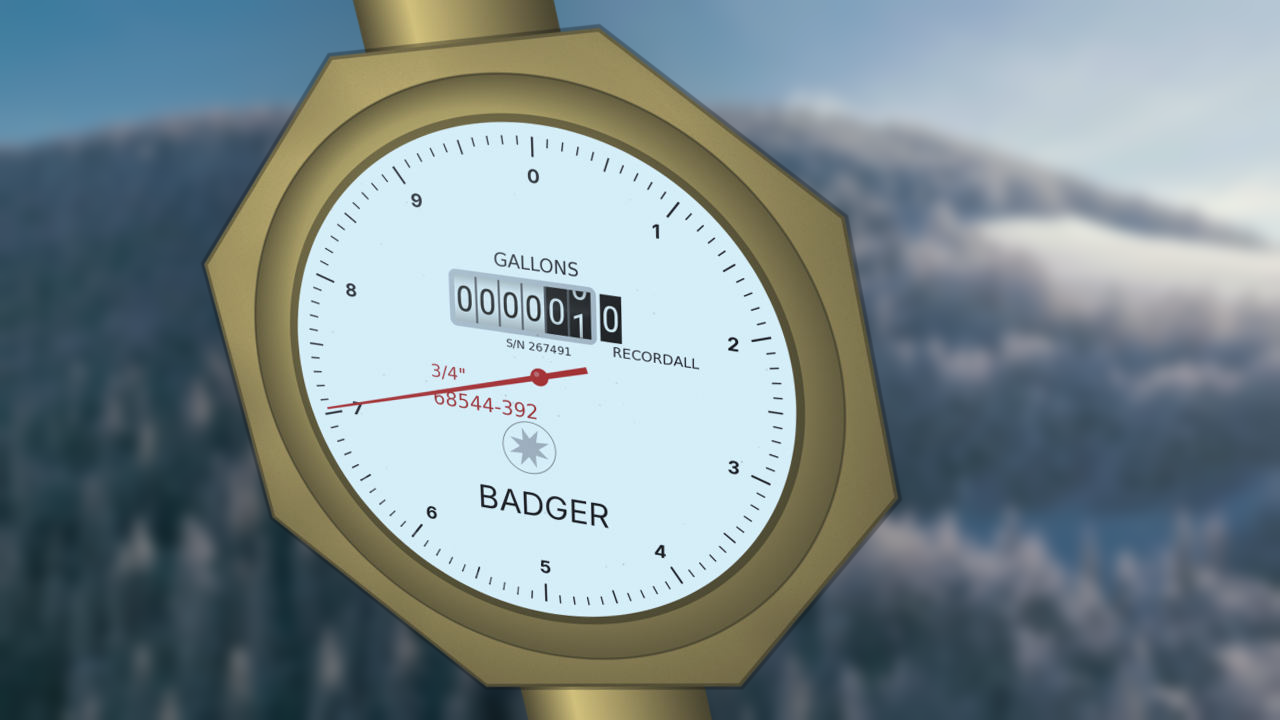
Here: 7.0 gal
